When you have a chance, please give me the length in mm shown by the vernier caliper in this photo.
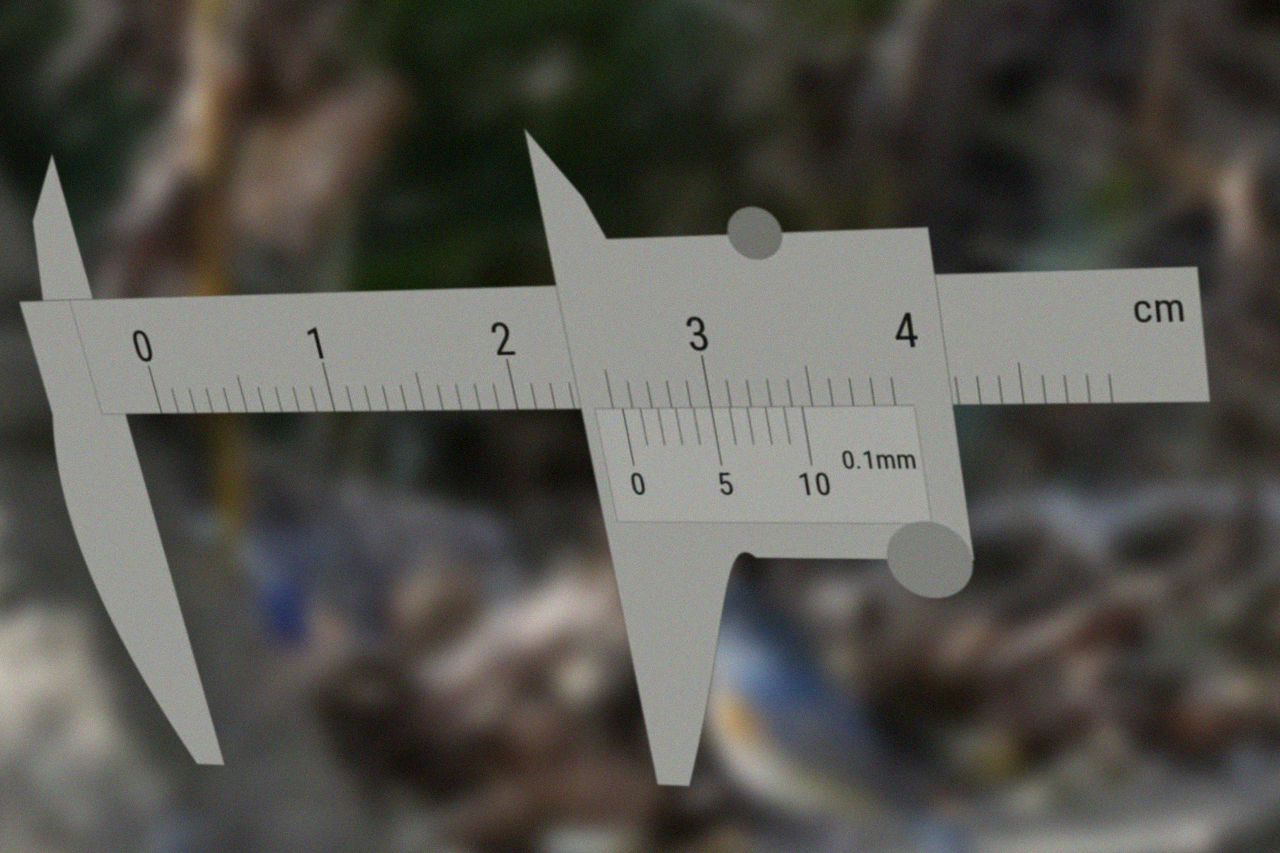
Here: 25.5 mm
